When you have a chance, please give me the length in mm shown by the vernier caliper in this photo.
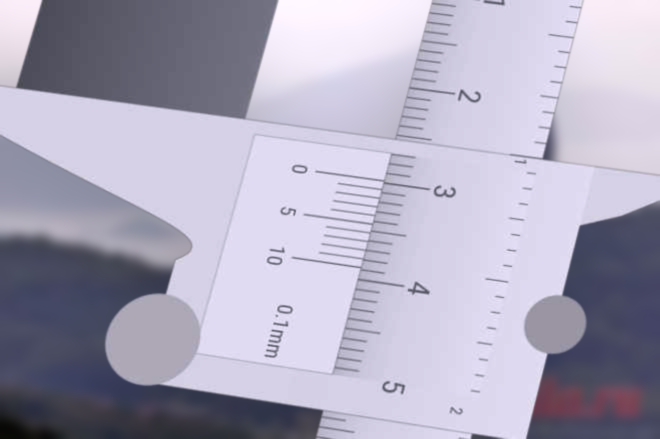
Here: 29.8 mm
